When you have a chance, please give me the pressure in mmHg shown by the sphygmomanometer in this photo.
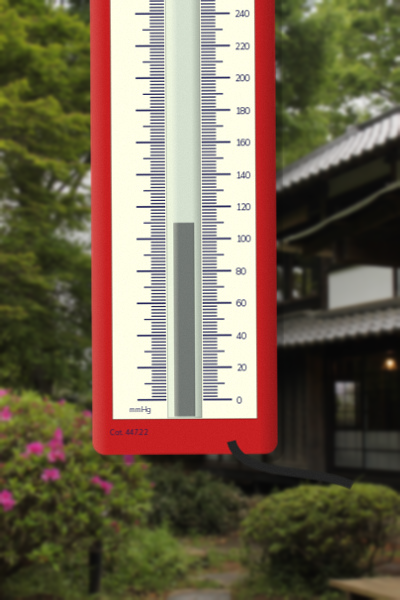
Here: 110 mmHg
